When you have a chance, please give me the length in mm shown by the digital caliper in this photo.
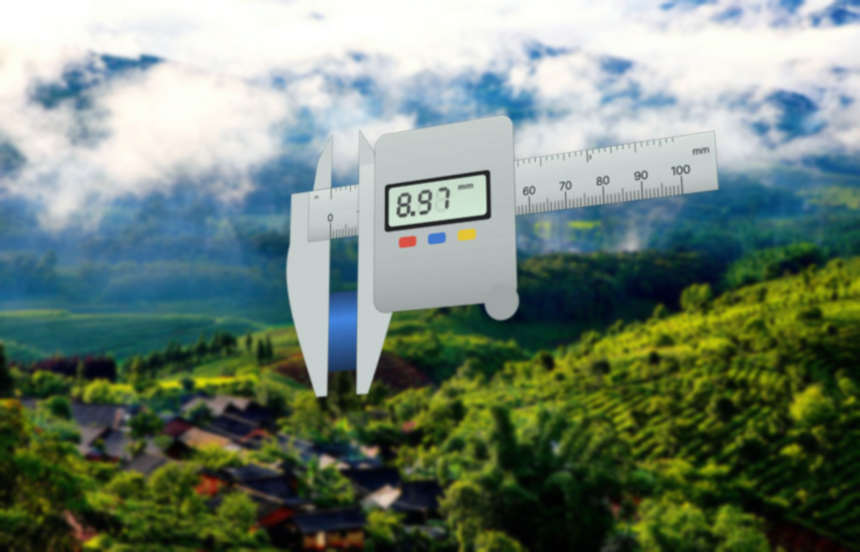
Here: 8.97 mm
